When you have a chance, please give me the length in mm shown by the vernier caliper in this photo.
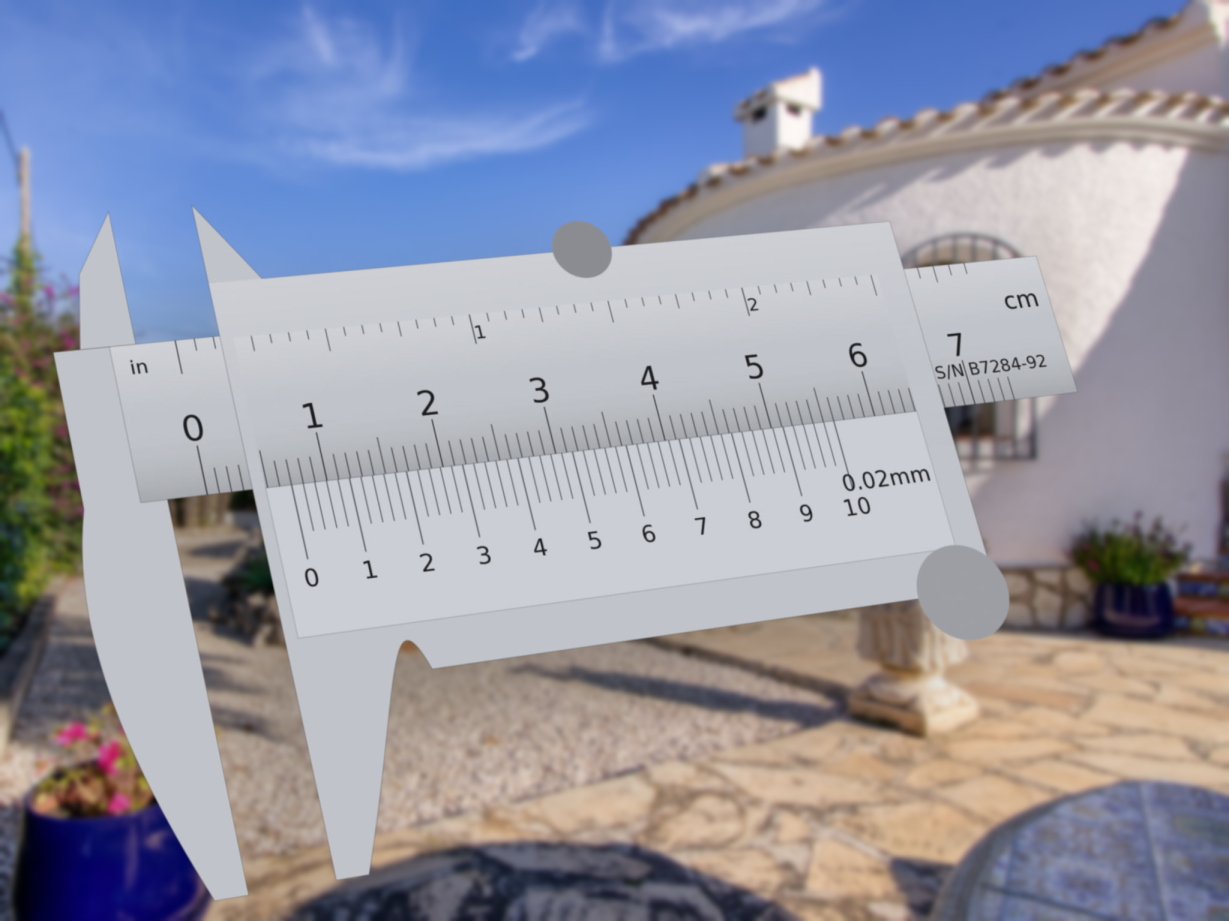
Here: 7.0 mm
